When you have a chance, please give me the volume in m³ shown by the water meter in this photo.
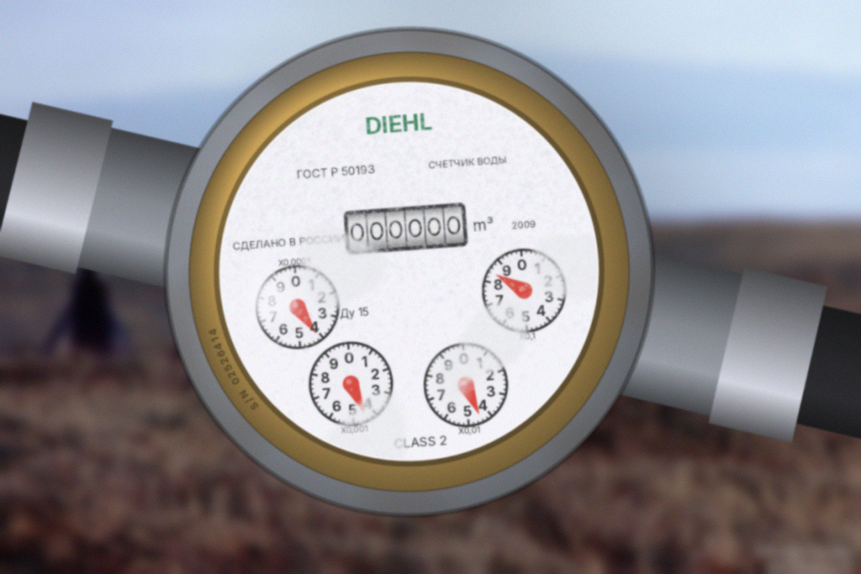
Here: 0.8444 m³
